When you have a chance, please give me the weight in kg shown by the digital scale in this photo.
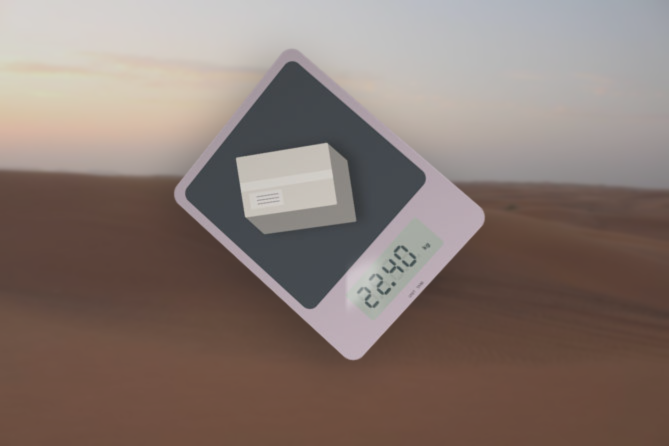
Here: 22.40 kg
